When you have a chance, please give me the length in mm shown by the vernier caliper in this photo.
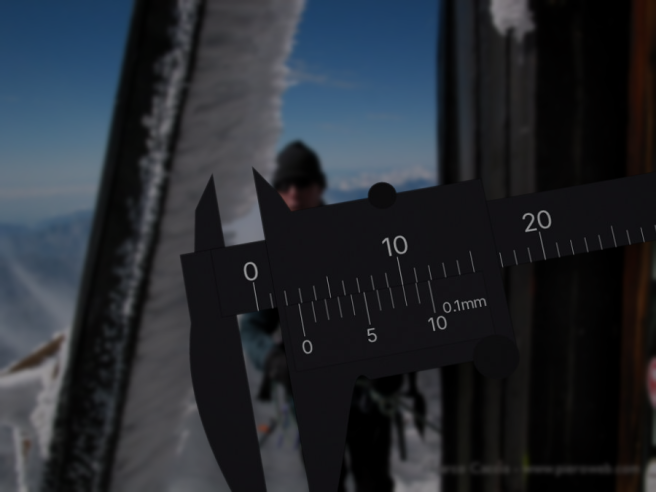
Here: 2.8 mm
